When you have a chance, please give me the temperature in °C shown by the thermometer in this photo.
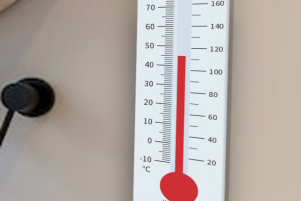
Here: 45 °C
